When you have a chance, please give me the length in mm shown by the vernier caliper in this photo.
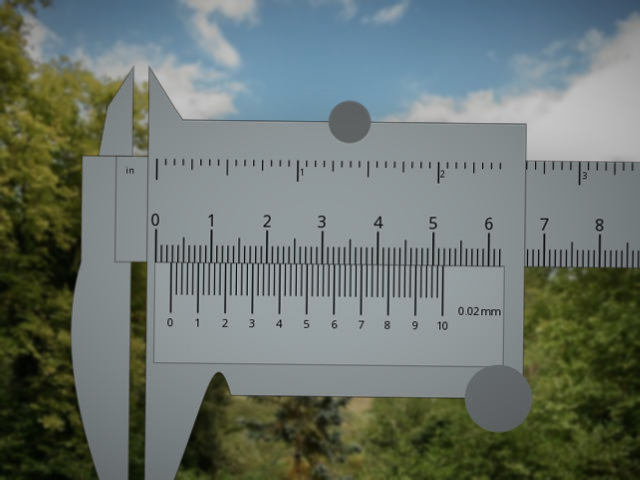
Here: 2.8 mm
